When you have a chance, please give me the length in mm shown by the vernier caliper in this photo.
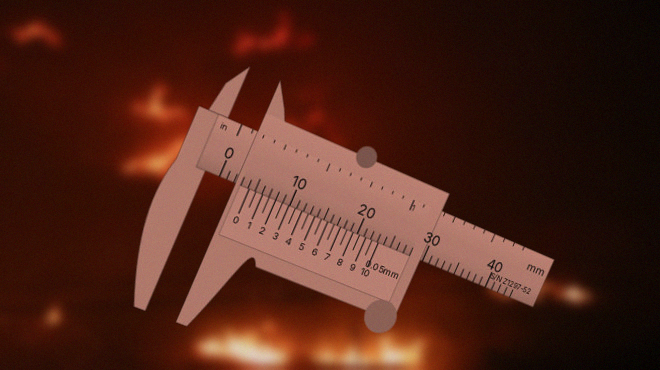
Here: 4.2 mm
